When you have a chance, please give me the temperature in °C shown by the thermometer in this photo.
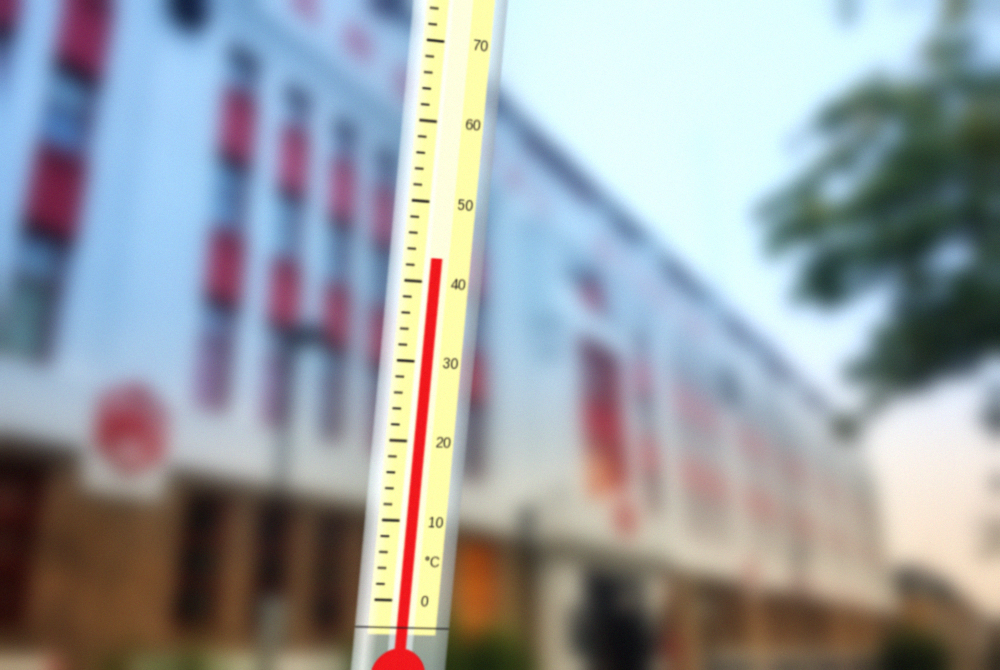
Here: 43 °C
